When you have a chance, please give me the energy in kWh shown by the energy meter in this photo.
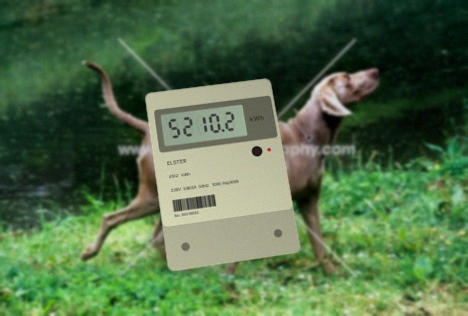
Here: 5210.2 kWh
